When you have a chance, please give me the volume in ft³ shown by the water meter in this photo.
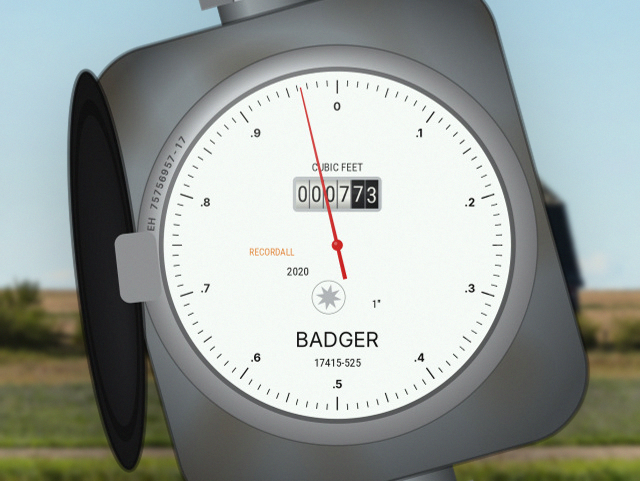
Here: 772.96 ft³
